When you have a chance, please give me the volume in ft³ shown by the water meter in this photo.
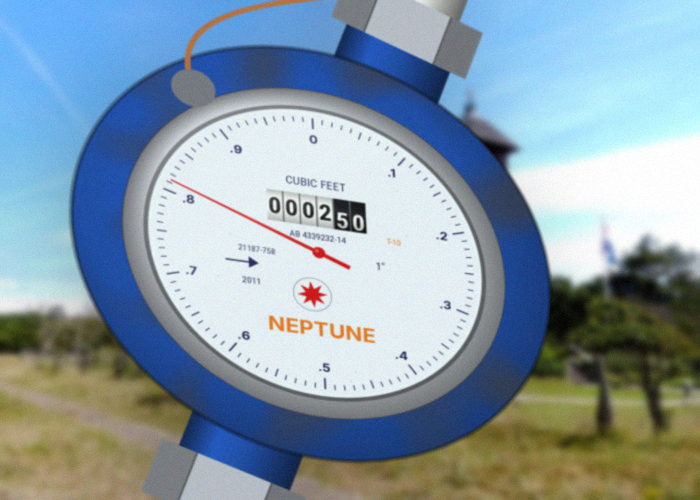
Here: 249.81 ft³
